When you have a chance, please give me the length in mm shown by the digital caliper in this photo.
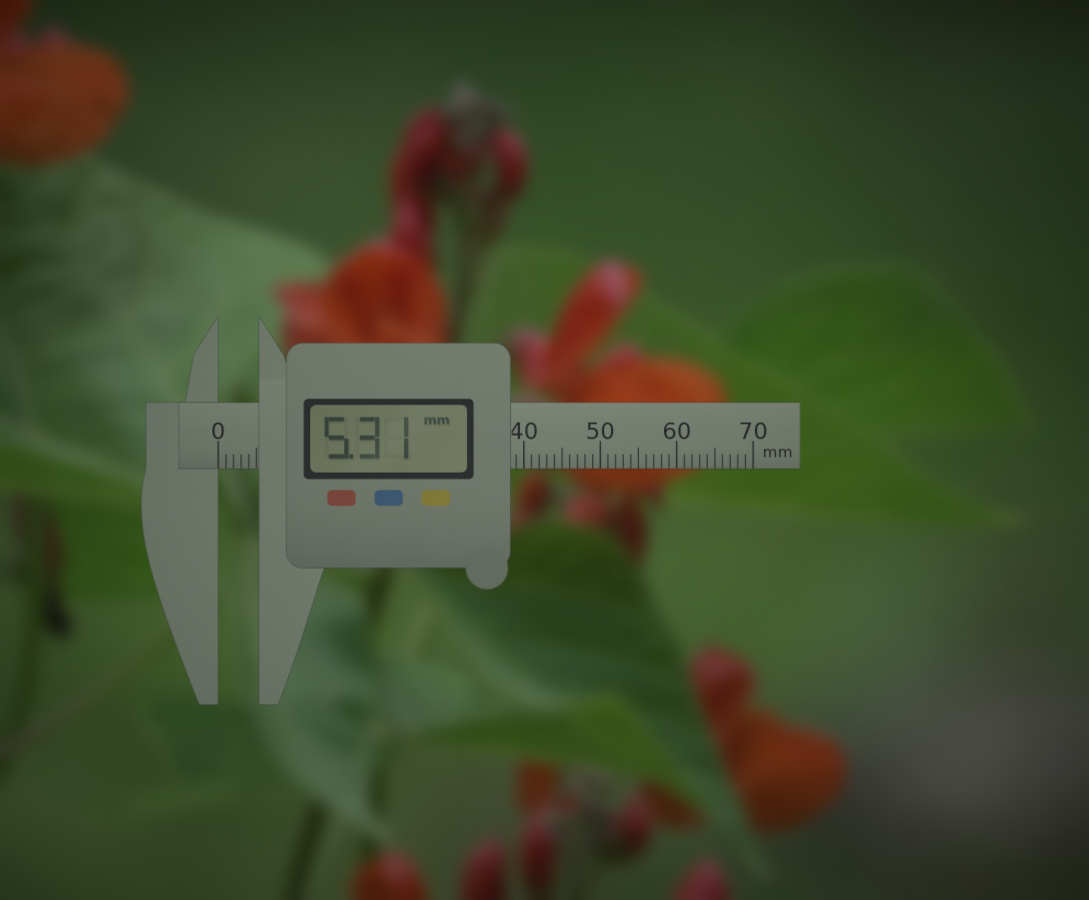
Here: 5.31 mm
